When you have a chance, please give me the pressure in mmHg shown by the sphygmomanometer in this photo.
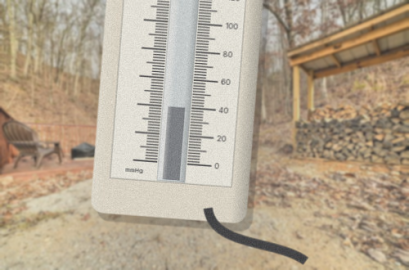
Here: 40 mmHg
